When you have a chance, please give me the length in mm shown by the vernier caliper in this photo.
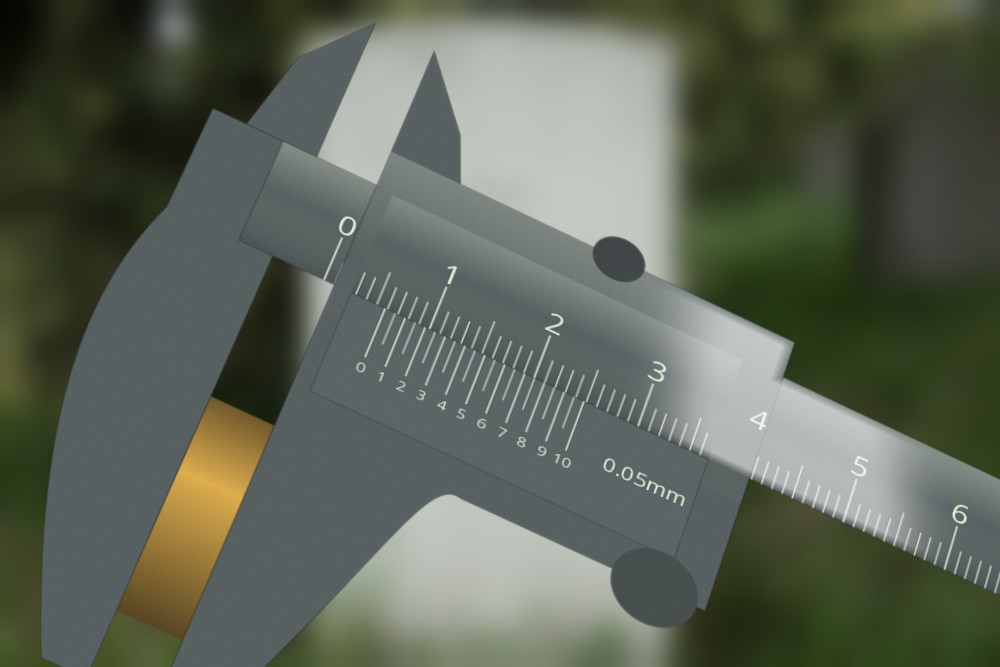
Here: 5.8 mm
